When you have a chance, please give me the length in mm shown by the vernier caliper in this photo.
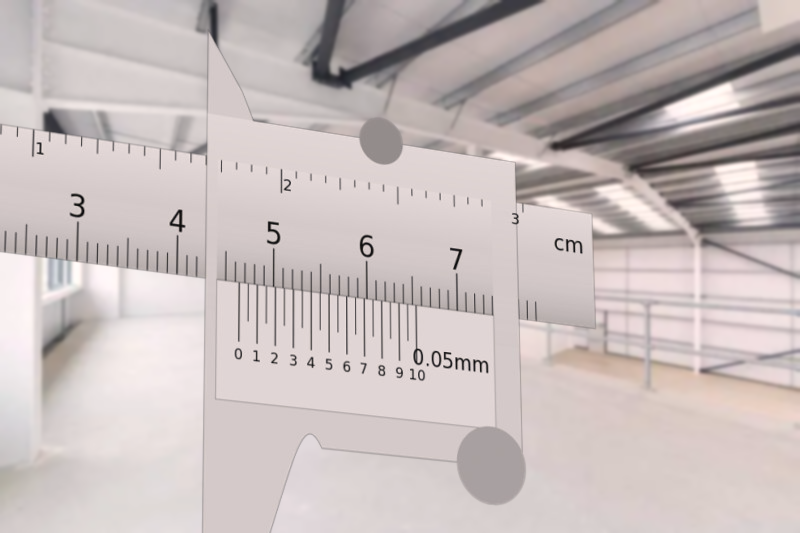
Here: 46.4 mm
